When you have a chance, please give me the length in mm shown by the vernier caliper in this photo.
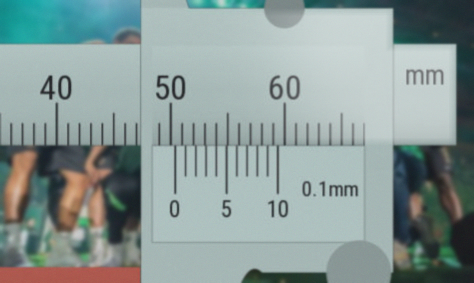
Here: 50.4 mm
